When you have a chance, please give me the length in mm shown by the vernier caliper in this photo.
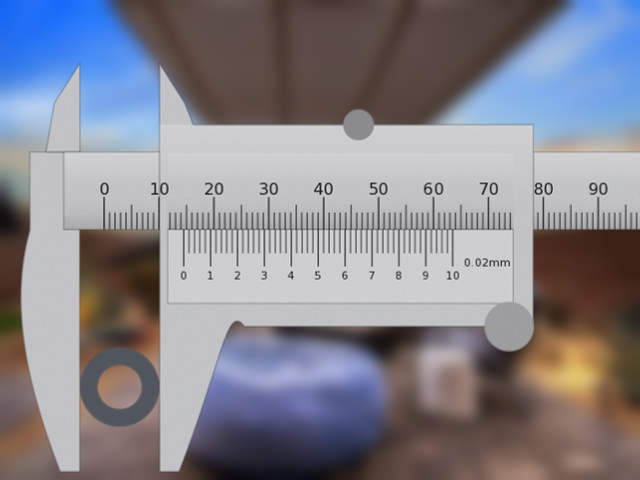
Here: 14.5 mm
